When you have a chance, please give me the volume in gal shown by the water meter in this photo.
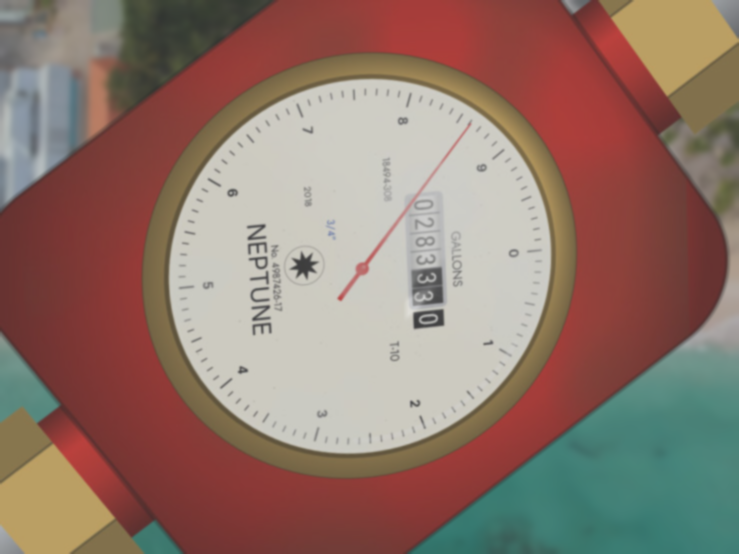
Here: 283328.6 gal
